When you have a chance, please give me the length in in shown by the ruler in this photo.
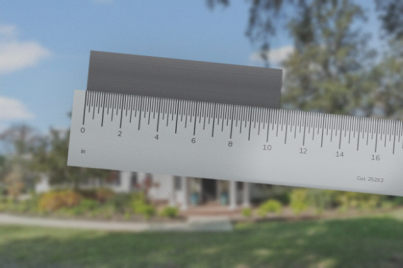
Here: 10.5 in
